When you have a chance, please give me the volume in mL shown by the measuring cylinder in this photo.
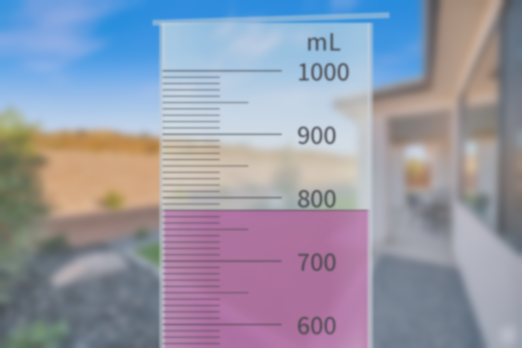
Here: 780 mL
